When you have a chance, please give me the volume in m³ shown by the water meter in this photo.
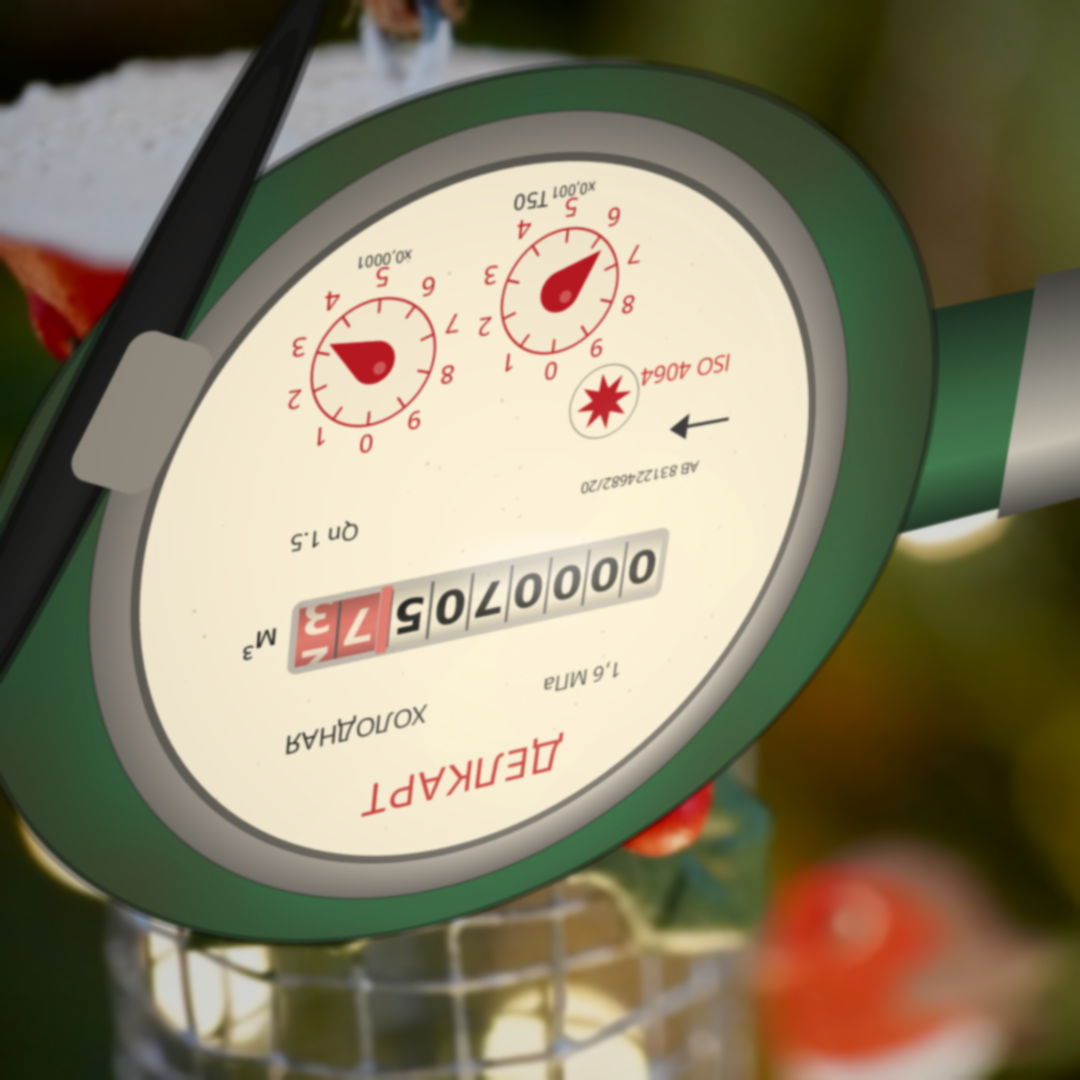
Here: 705.7263 m³
